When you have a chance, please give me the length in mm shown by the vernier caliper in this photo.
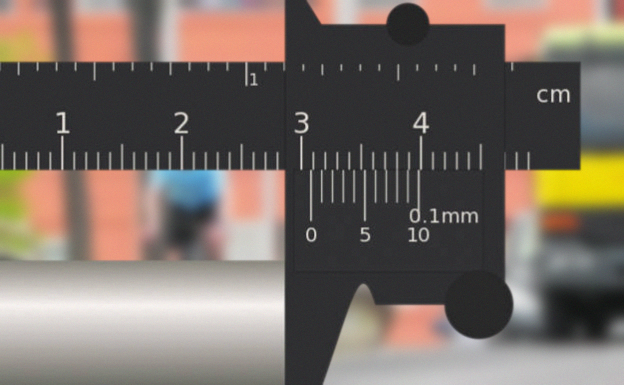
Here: 30.8 mm
